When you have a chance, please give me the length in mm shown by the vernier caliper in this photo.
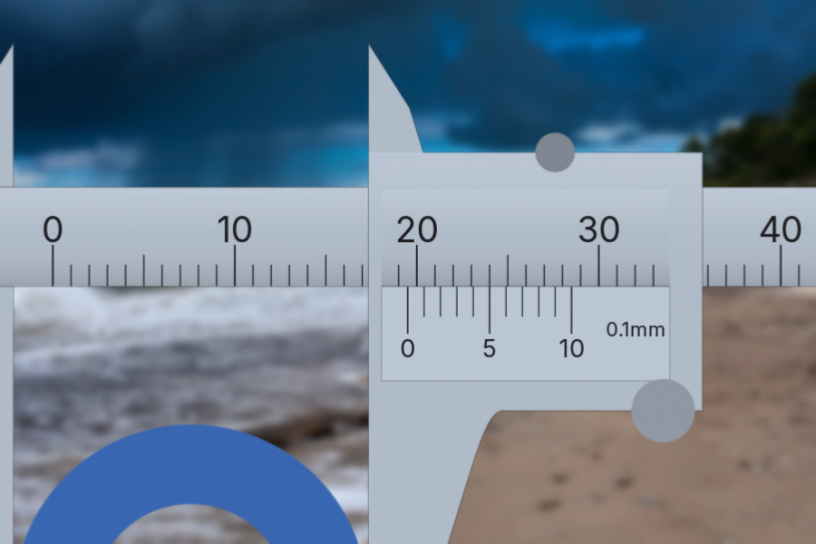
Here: 19.5 mm
